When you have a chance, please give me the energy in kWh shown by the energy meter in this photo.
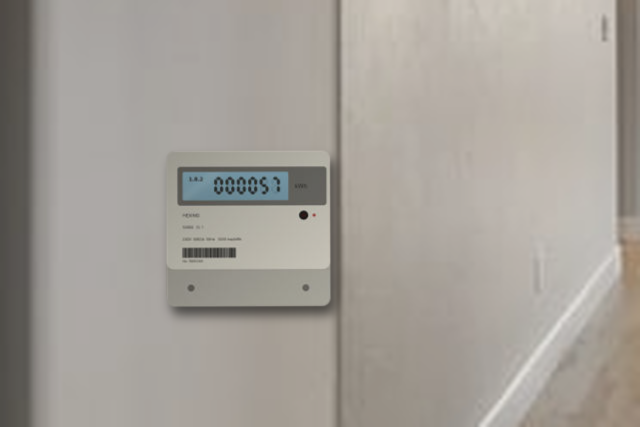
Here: 57 kWh
